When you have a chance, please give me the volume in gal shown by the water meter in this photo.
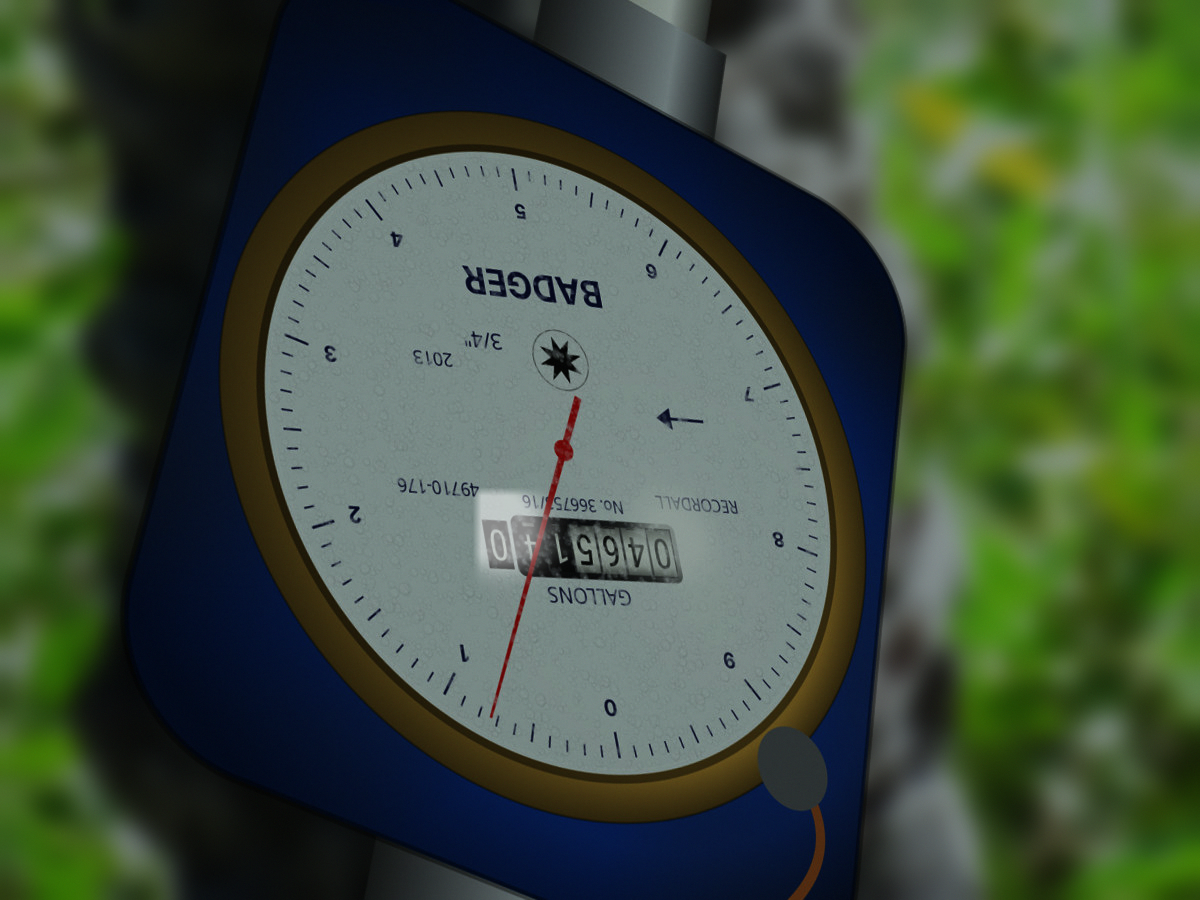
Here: 465140.7 gal
